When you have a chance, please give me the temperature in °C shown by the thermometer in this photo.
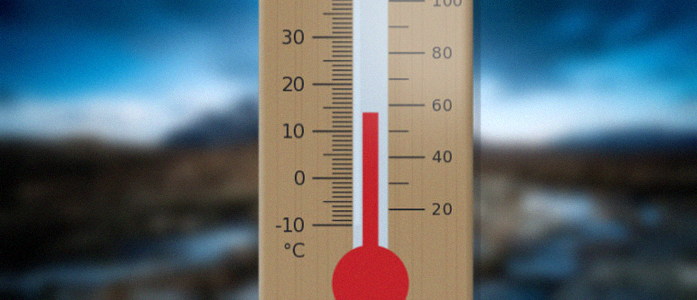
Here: 14 °C
